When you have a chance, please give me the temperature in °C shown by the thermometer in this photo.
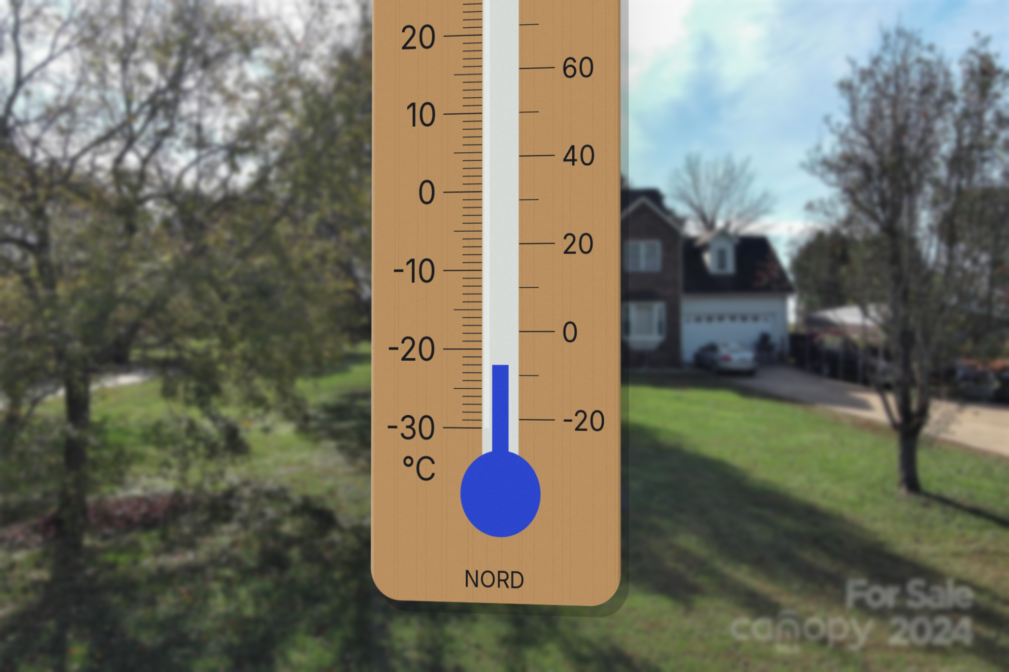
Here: -22 °C
